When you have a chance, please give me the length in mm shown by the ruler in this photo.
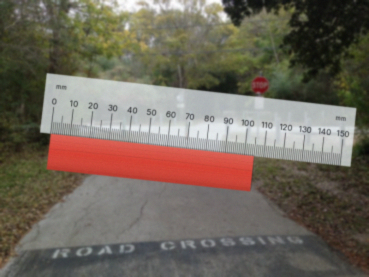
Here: 105 mm
